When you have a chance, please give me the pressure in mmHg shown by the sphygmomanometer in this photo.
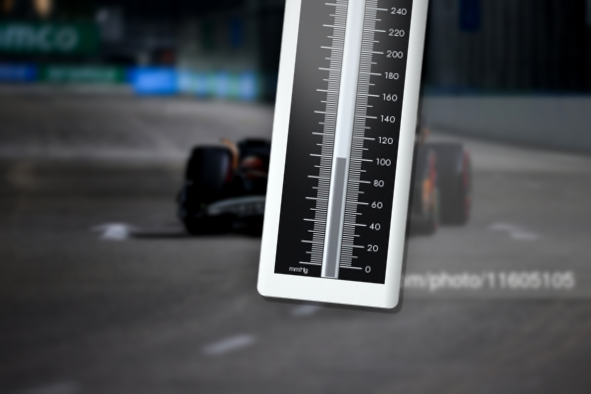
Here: 100 mmHg
